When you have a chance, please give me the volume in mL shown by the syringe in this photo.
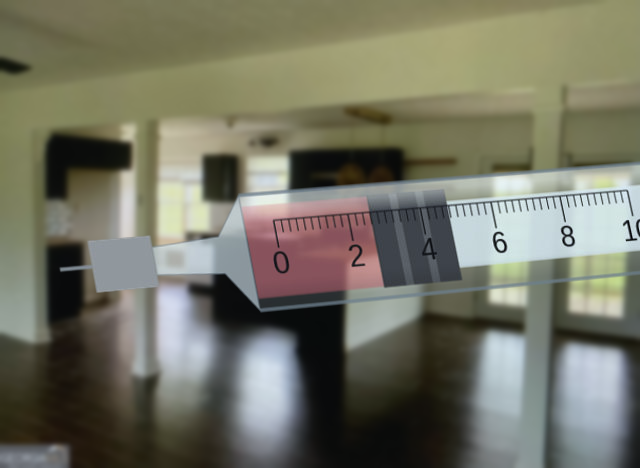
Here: 2.6 mL
